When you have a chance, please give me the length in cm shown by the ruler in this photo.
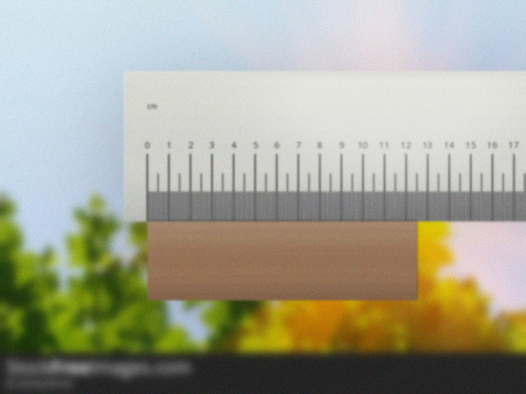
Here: 12.5 cm
